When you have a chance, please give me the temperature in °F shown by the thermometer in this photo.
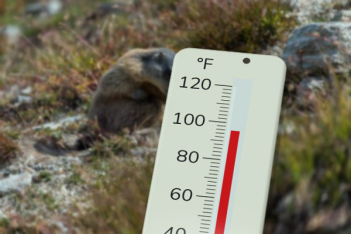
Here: 96 °F
